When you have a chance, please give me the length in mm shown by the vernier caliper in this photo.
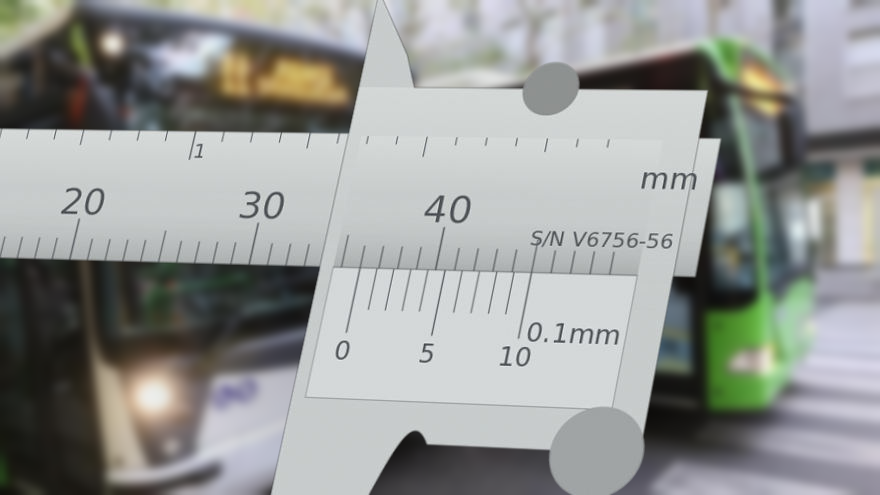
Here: 36.0 mm
